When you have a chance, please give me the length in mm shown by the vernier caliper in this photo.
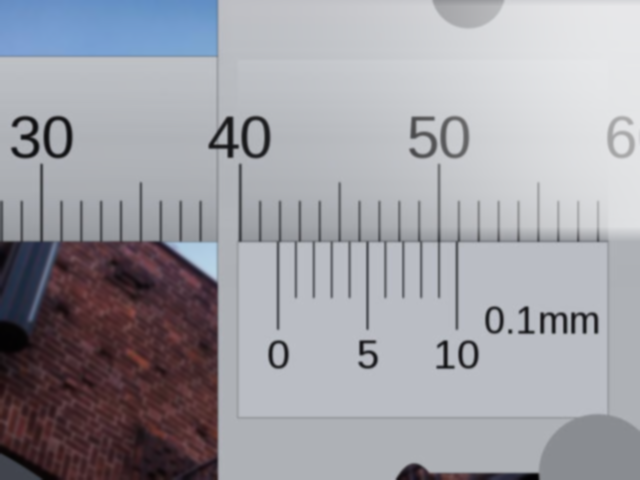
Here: 41.9 mm
